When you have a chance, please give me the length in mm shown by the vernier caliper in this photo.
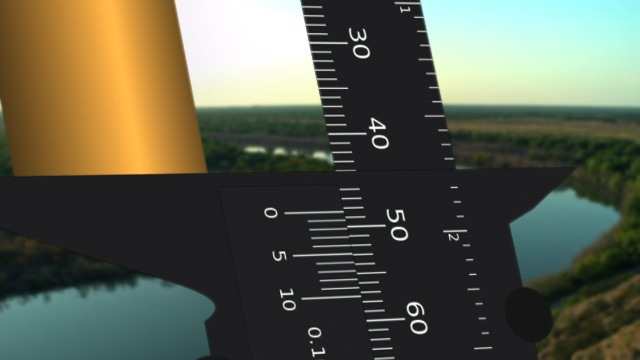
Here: 48.4 mm
